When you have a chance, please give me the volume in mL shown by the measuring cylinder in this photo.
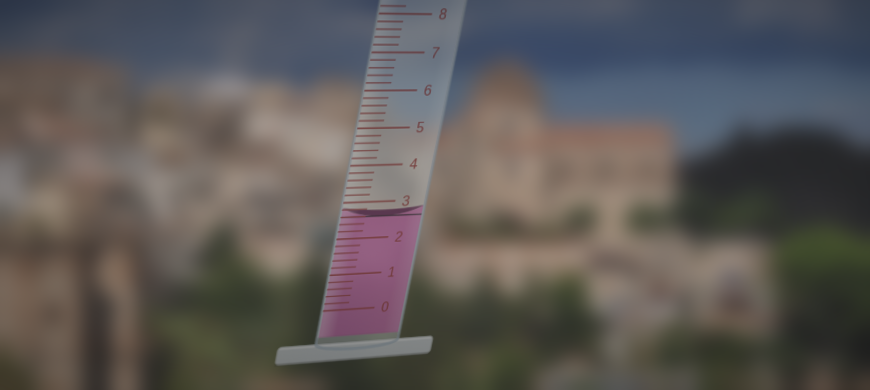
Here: 2.6 mL
